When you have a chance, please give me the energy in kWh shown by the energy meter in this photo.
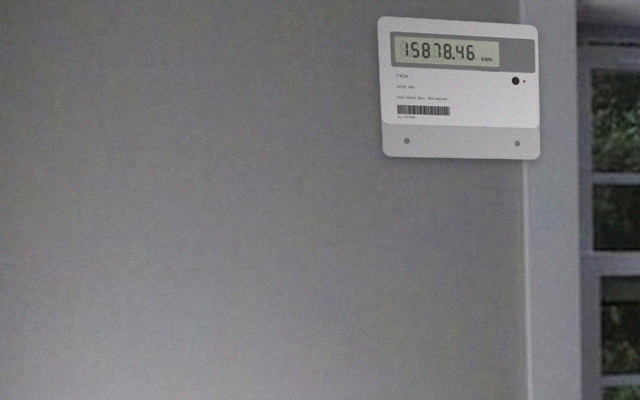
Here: 15878.46 kWh
